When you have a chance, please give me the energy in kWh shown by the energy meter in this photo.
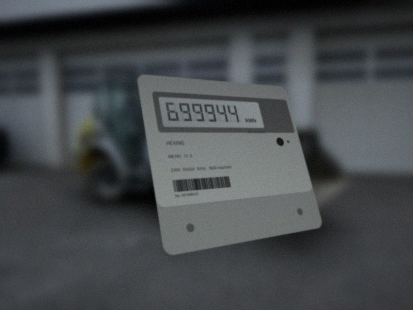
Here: 699944 kWh
